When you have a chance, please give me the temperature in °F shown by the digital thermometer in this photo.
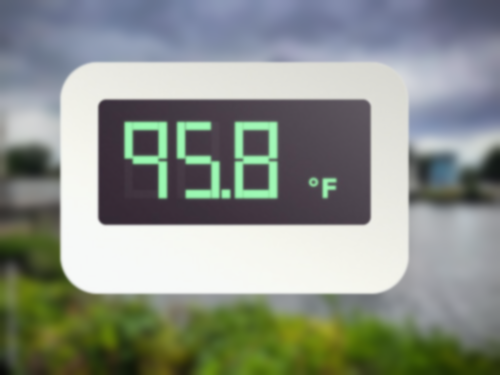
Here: 95.8 °F
